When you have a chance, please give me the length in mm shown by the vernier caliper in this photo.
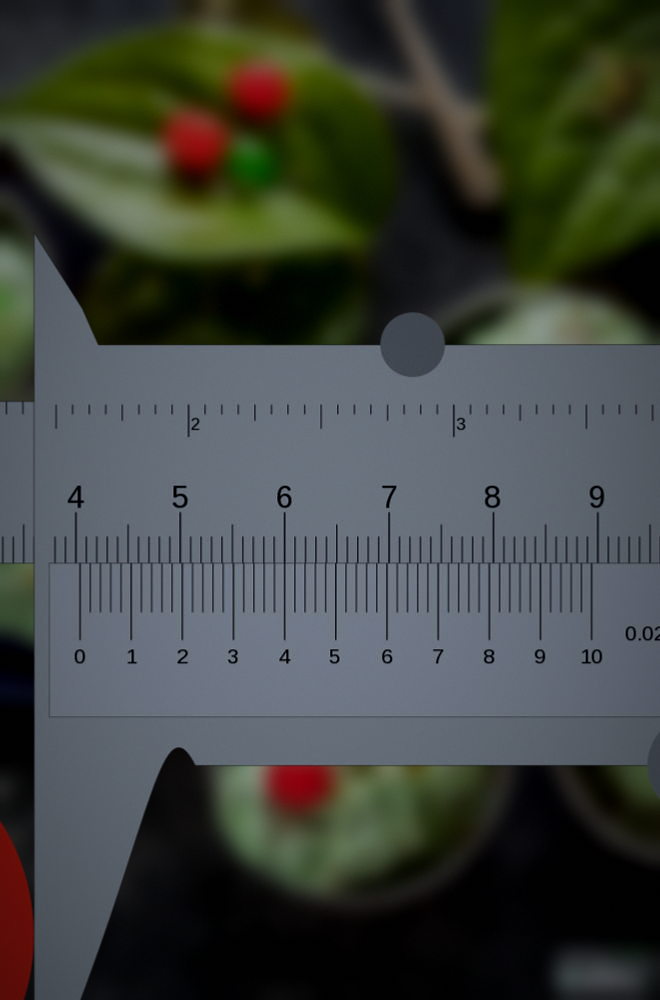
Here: 40.4 mm
